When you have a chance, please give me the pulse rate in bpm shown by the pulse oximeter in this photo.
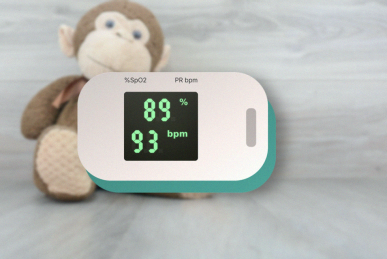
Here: 93 bpm
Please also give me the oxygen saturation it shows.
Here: 89 %
